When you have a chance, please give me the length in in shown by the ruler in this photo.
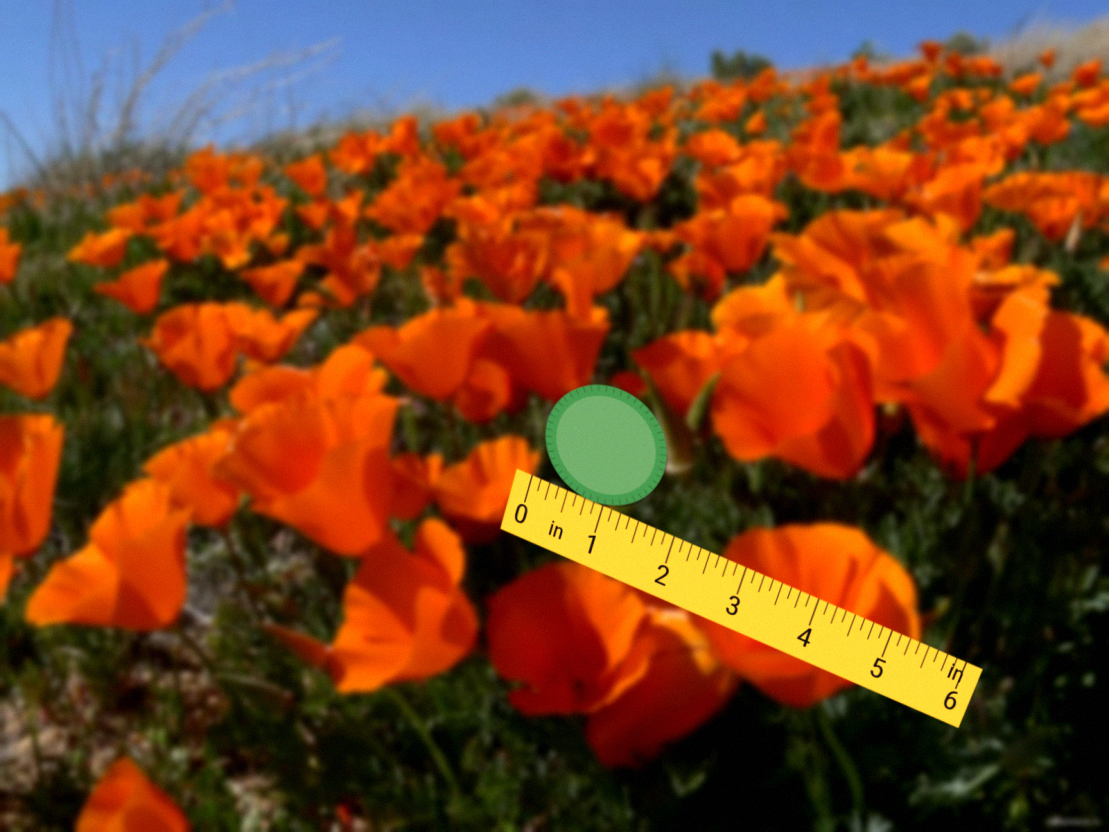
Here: 1.625 in
